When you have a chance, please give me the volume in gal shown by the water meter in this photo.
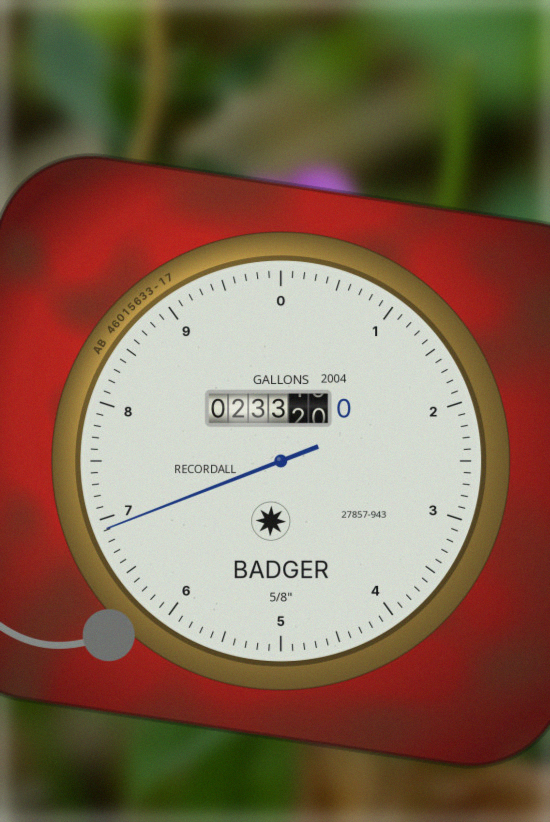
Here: 233196.9 gal
